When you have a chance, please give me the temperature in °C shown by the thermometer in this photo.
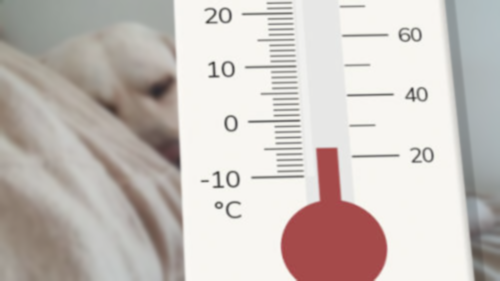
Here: -5 °C
